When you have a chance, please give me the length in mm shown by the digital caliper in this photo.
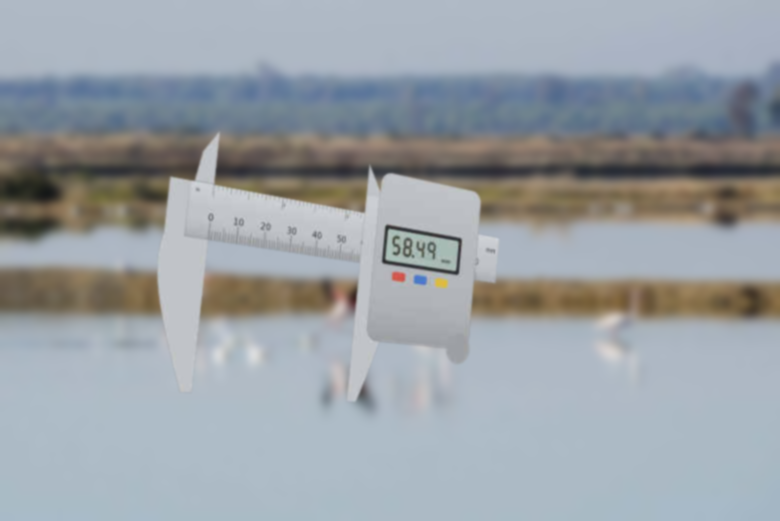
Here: 58.49 mm
